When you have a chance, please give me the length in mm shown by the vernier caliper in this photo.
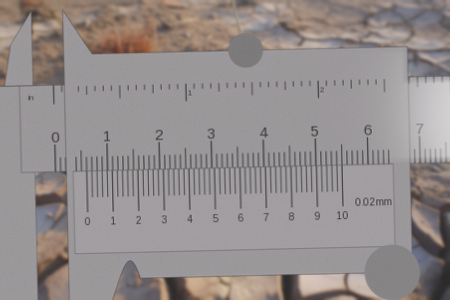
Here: 6.0 mm
